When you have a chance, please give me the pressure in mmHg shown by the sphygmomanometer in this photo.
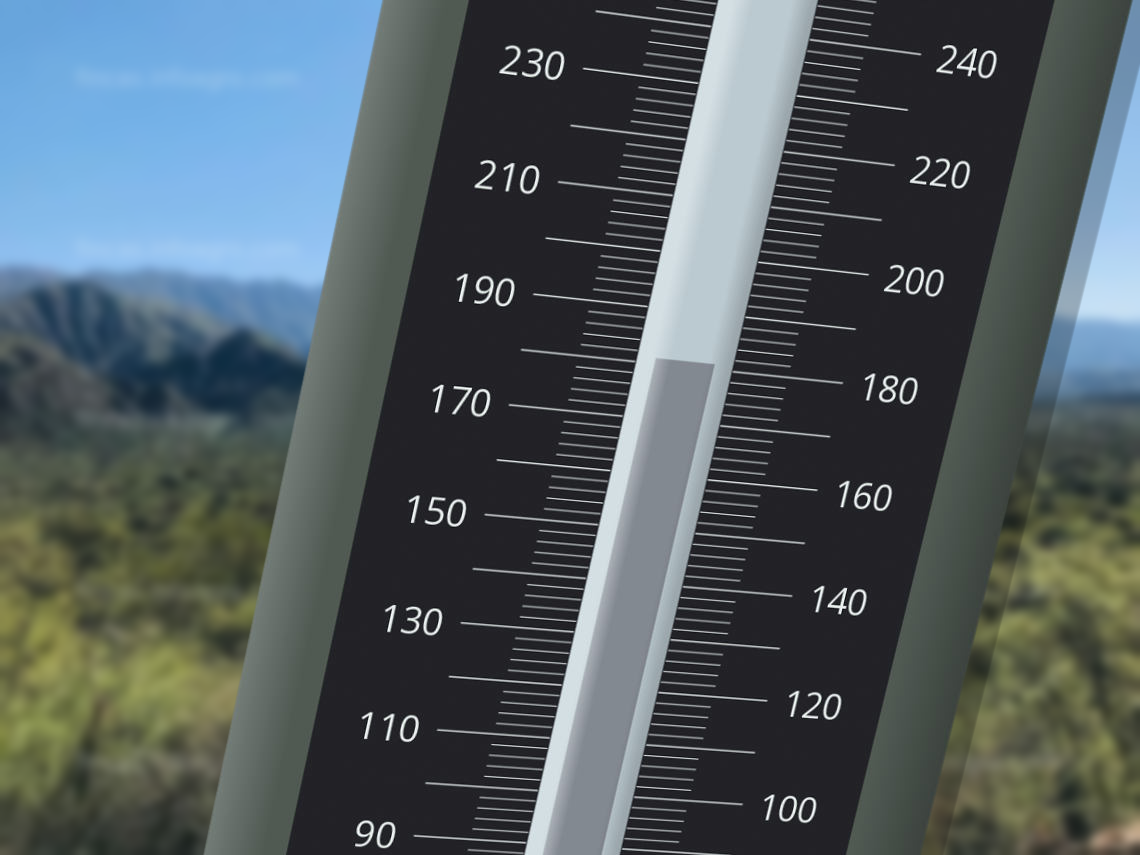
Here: 181 mmHg
